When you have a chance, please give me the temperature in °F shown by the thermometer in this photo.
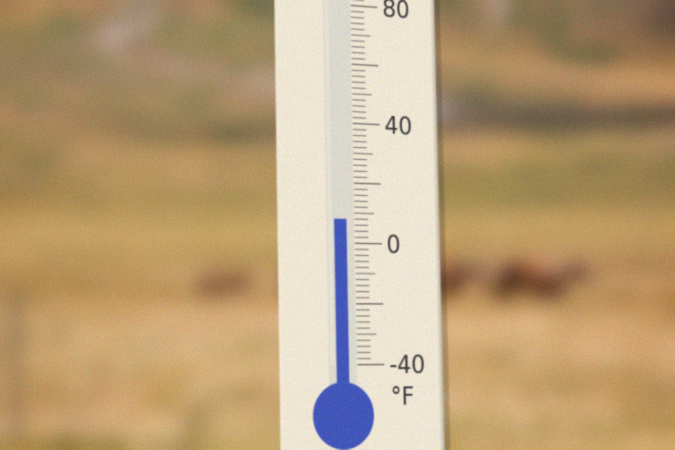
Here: 8 °F
